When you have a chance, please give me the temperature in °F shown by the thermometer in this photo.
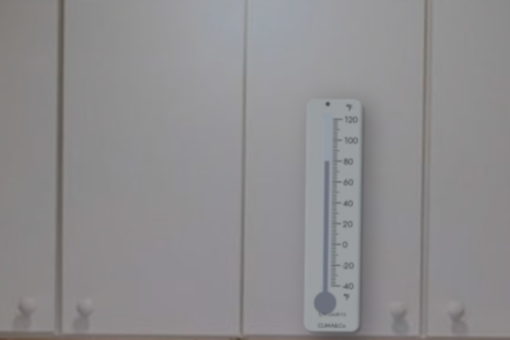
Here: 80 °F
